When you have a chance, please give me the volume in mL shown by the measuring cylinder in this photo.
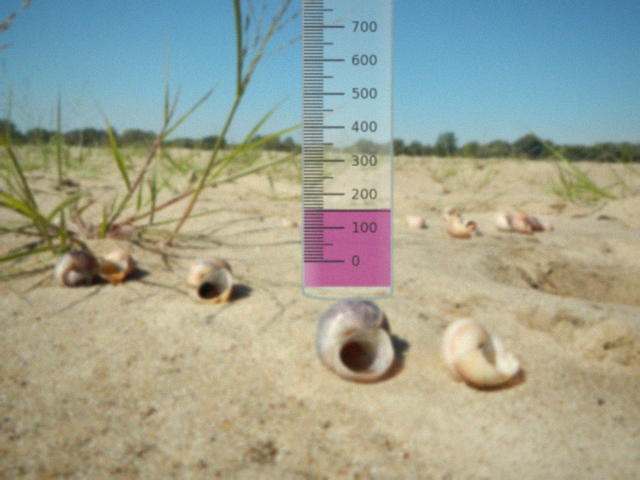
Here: 150 mL
